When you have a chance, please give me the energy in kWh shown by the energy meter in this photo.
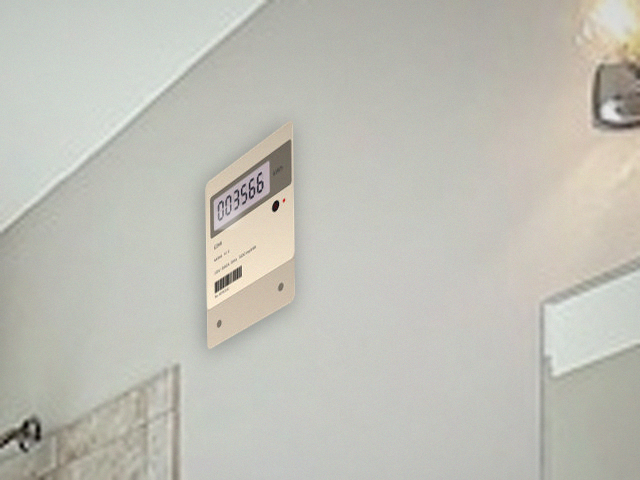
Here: 3566 kWh
